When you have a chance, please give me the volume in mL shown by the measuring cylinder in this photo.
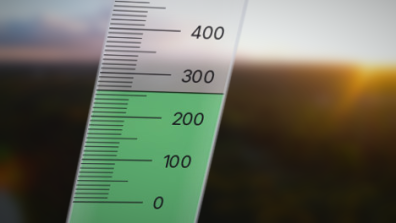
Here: 260 mL
